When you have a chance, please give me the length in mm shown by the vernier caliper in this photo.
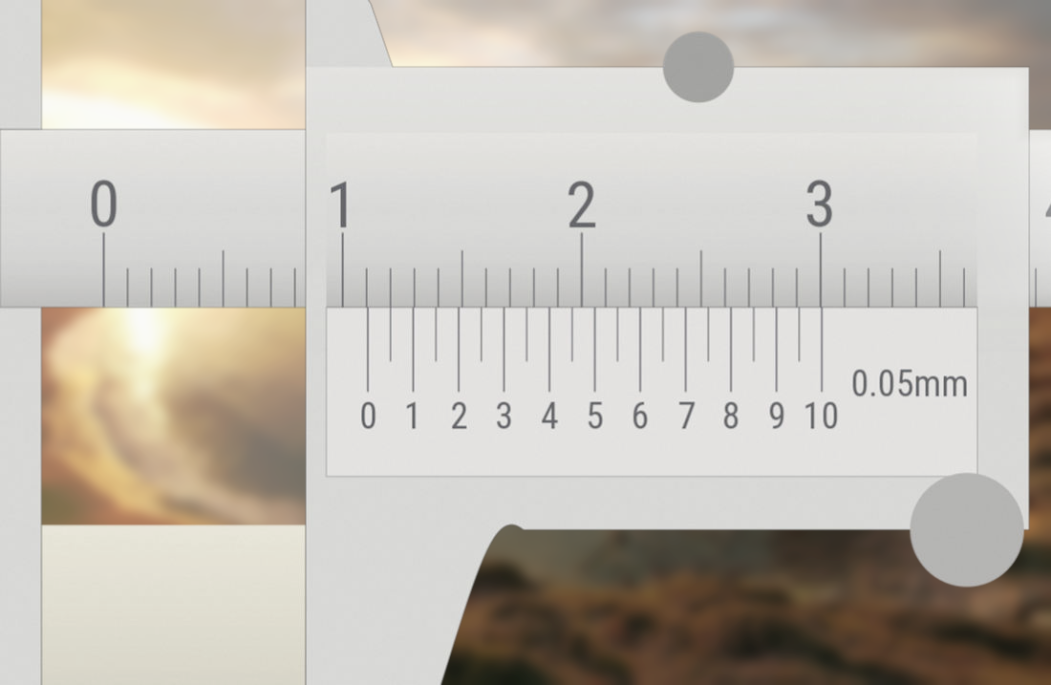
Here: 11.05 mm
